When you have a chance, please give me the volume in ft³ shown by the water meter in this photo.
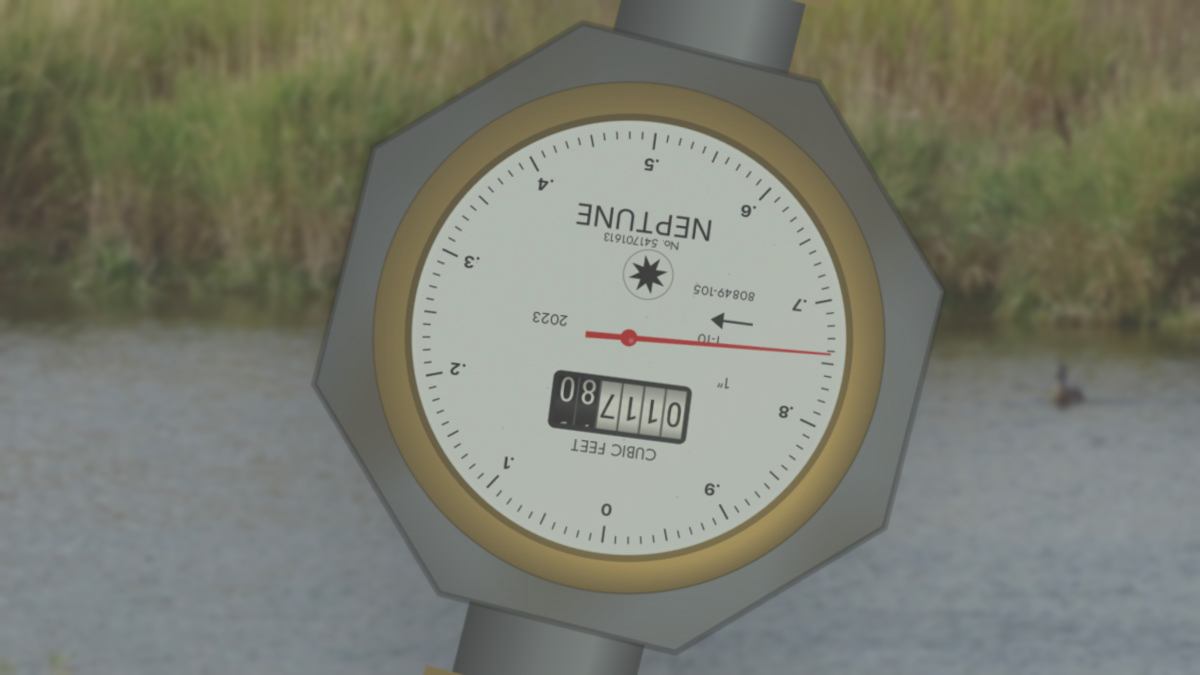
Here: 11779.74 ft³
